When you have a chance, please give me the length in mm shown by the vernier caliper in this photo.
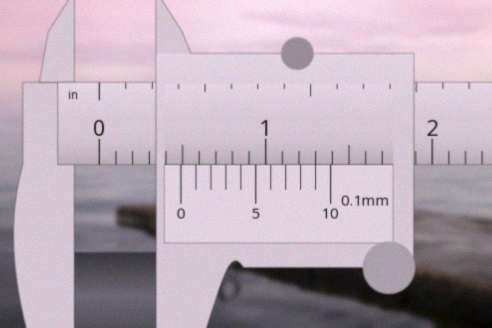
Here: 4.9 mm
